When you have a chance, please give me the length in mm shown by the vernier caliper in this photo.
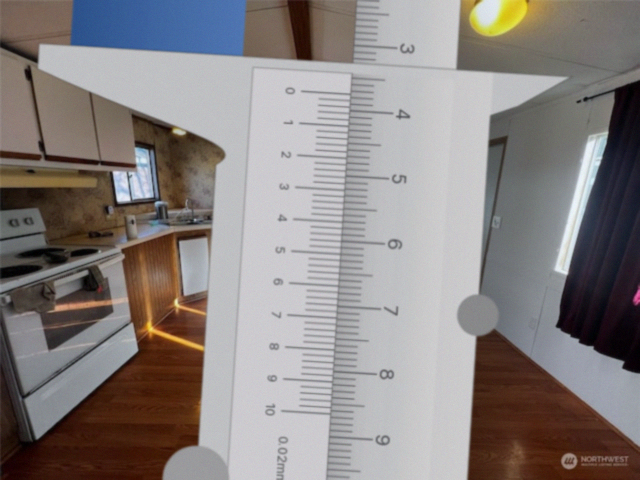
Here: 37.5 mm
